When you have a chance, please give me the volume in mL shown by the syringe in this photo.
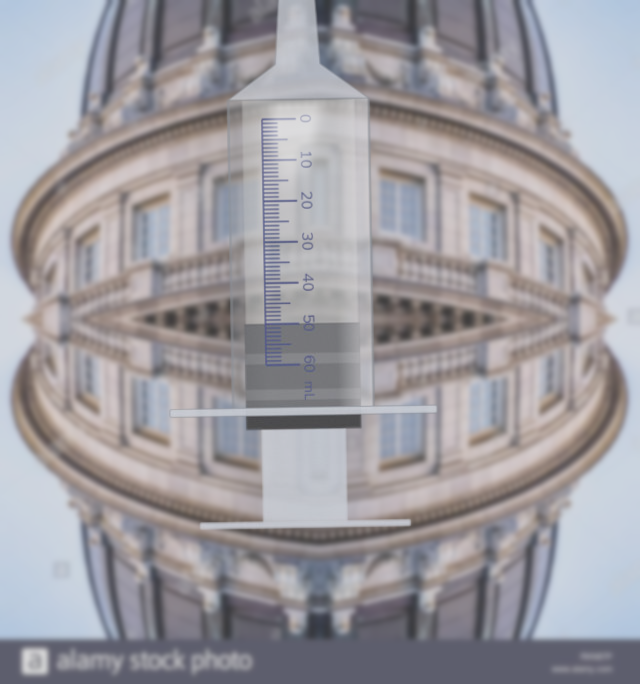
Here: 50 mL
